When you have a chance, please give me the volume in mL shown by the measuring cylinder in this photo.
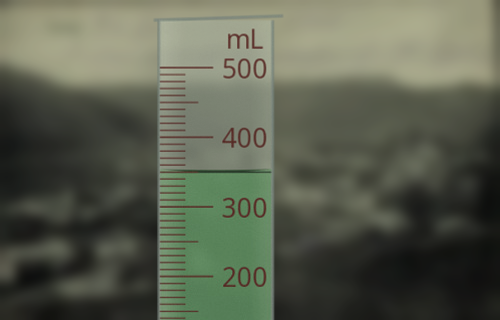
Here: 350 mL
